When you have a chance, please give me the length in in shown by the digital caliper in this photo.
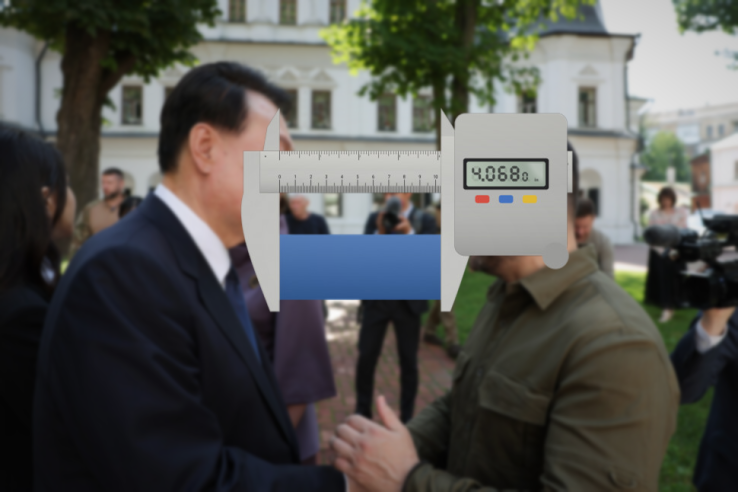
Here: 4.0680 in
